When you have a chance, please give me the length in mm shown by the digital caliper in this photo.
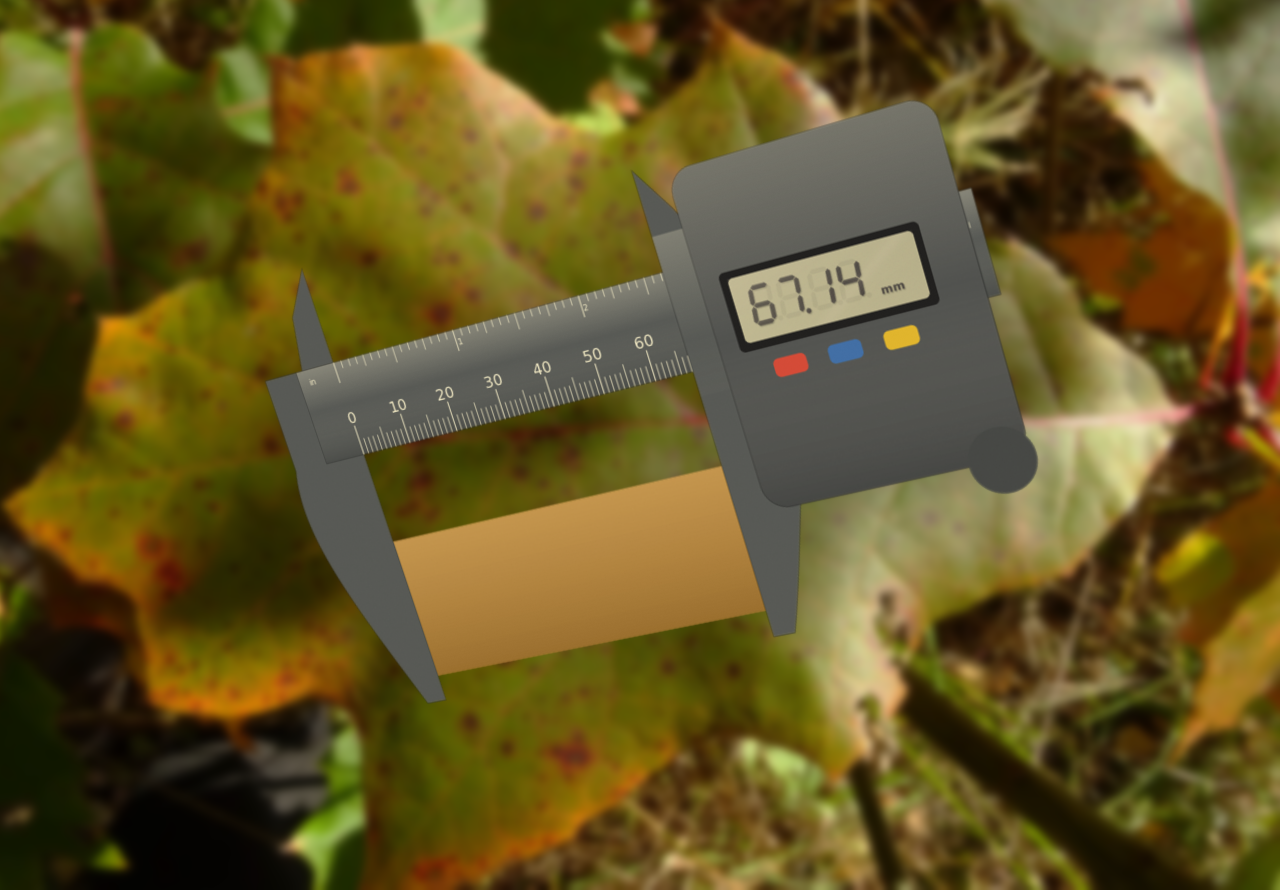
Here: 67.14 mm
